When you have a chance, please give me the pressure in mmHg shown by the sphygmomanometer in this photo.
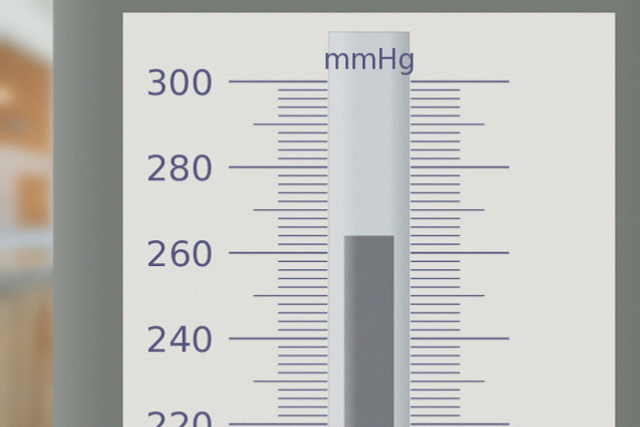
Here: 264 mmHg
